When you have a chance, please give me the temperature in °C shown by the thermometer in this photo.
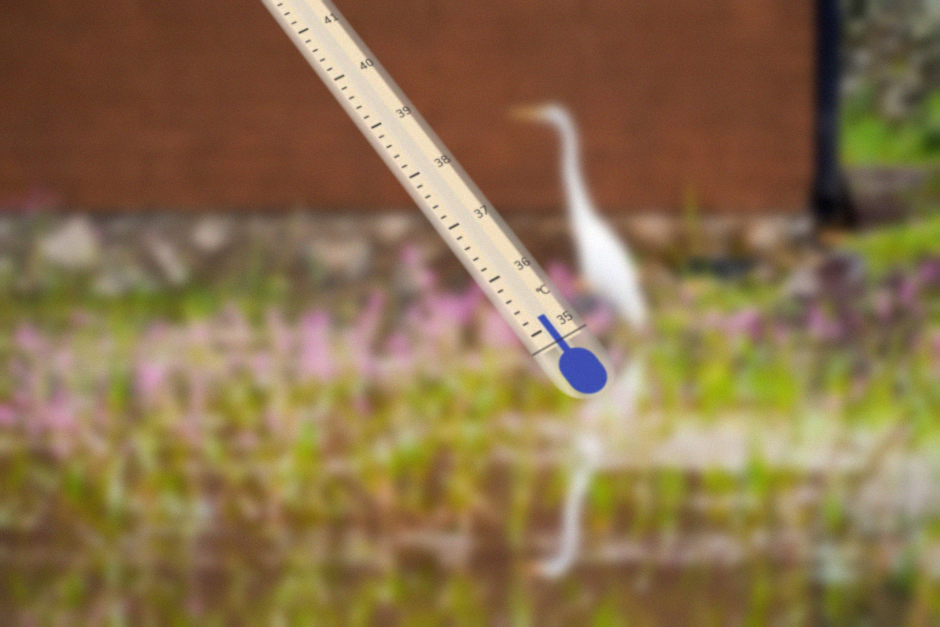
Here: 35.2 °C
